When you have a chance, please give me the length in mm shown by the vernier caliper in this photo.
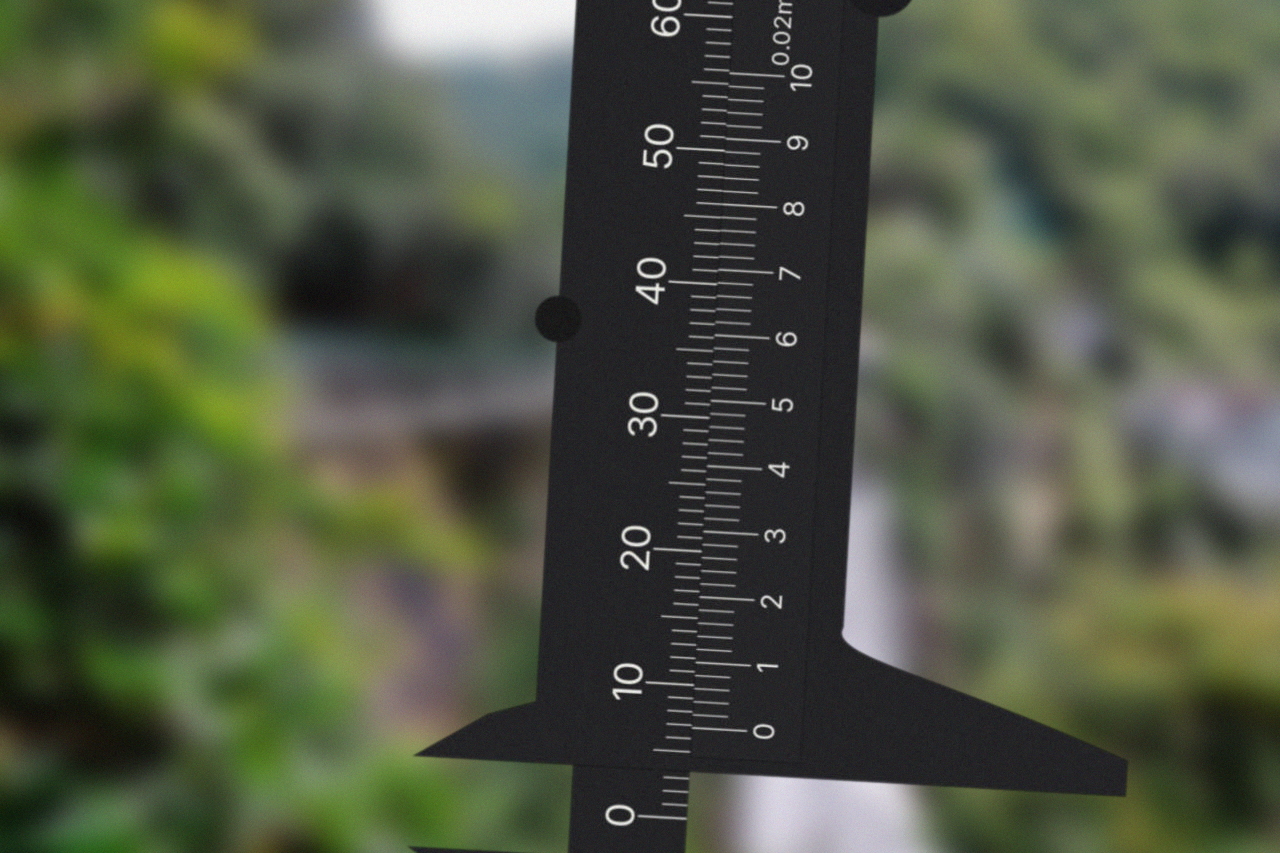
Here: 6.8 mm
